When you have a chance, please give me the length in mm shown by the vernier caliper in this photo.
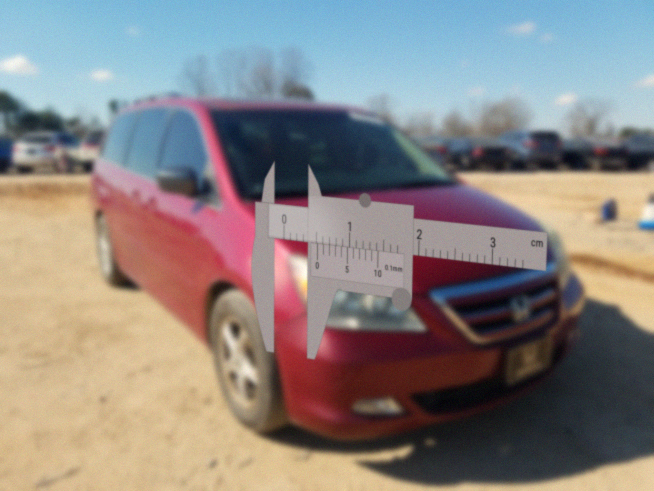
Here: 5.2 mm
